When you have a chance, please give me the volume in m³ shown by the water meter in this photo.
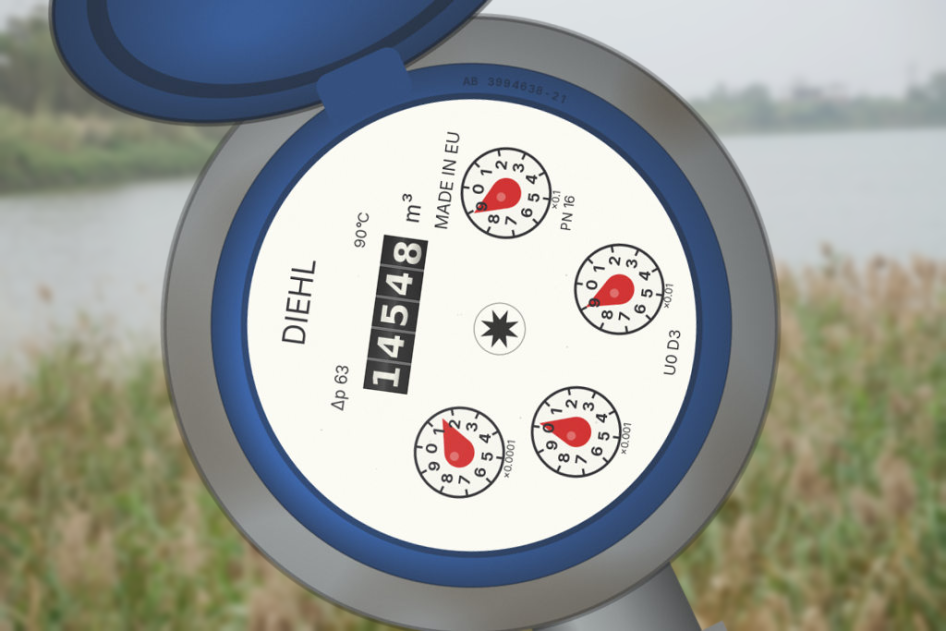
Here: 14547.8901 m³
